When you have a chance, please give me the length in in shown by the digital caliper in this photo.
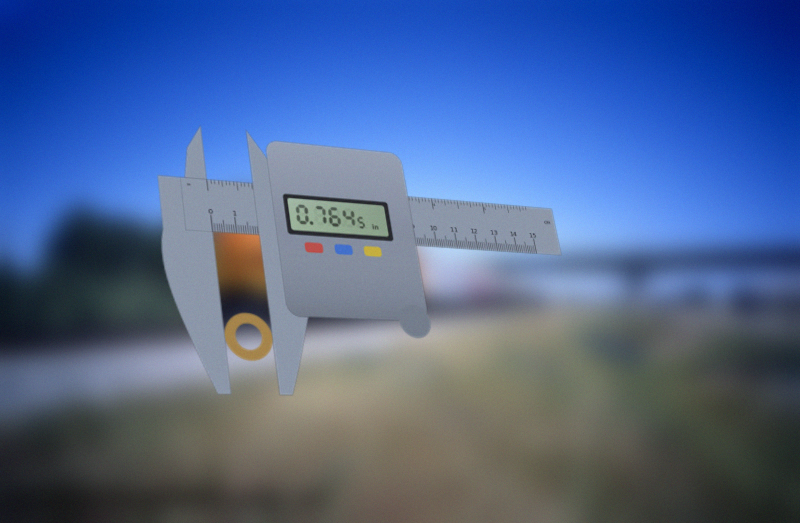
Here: 0.7645 in
